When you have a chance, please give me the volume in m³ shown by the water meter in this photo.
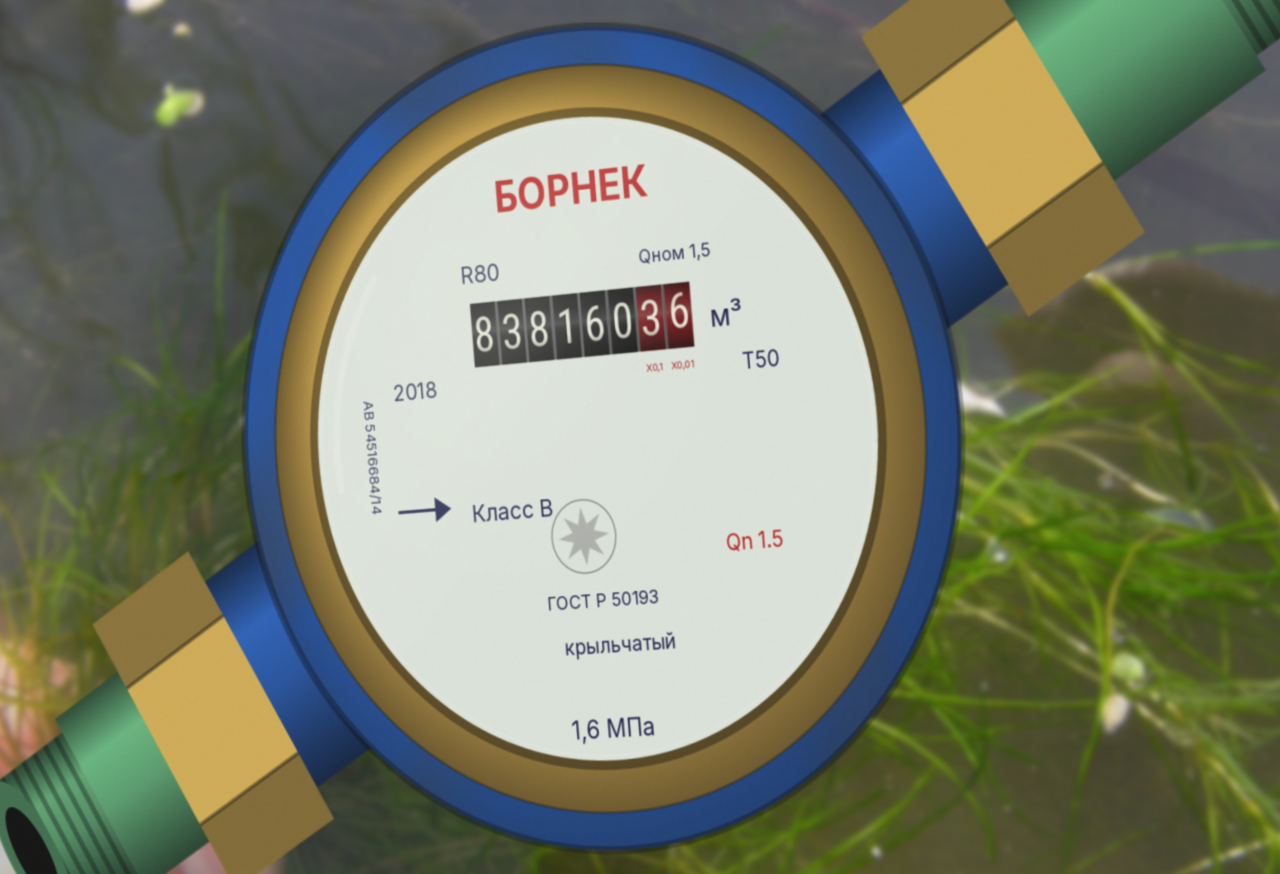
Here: 838160.36 m³
